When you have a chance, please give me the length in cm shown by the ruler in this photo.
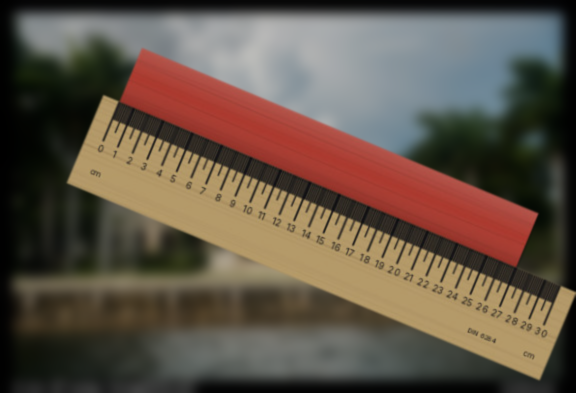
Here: 27 cm
